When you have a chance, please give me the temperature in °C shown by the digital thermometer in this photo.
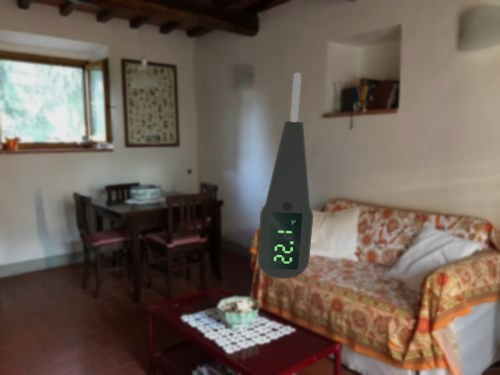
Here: 22.1 °C
